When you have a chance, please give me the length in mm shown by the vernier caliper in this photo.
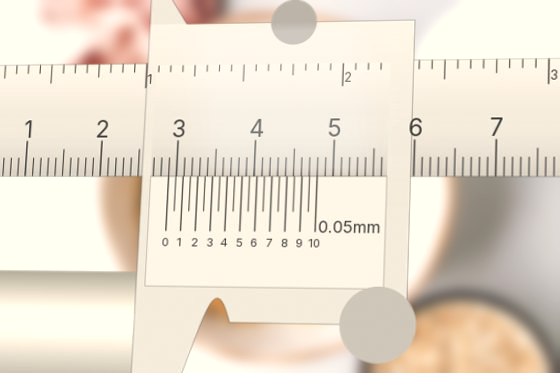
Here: 29.0 mm
